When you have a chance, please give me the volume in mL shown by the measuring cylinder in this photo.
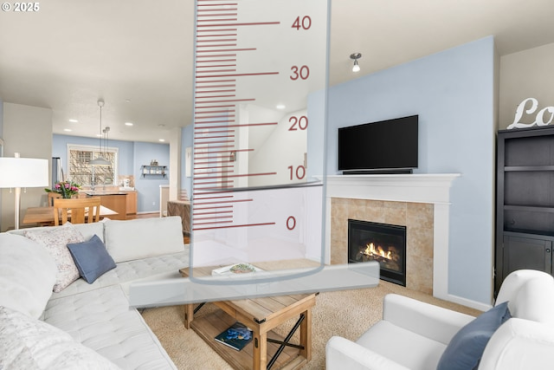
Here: 7 mL
